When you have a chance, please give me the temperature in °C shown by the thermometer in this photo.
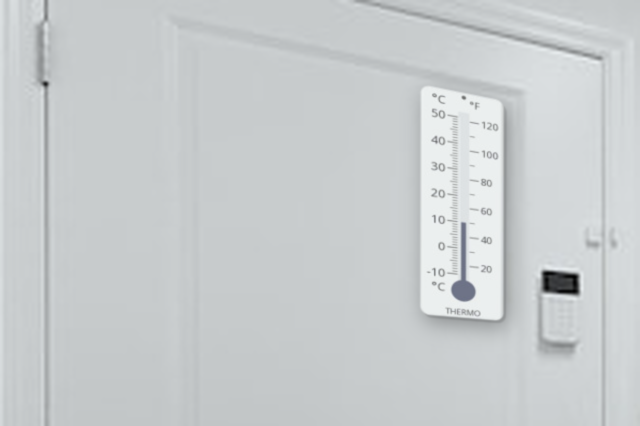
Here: 10 °C
